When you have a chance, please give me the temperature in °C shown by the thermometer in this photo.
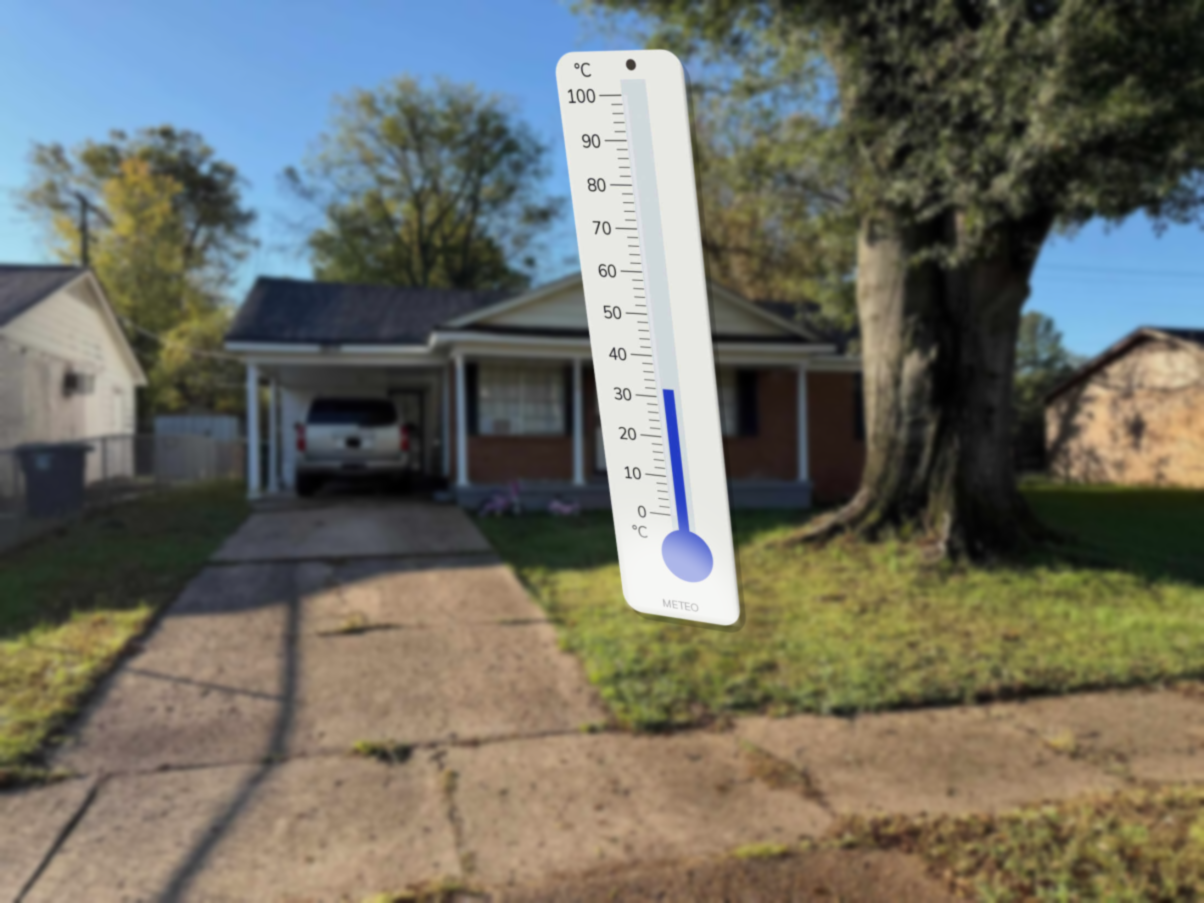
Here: 32 °C
